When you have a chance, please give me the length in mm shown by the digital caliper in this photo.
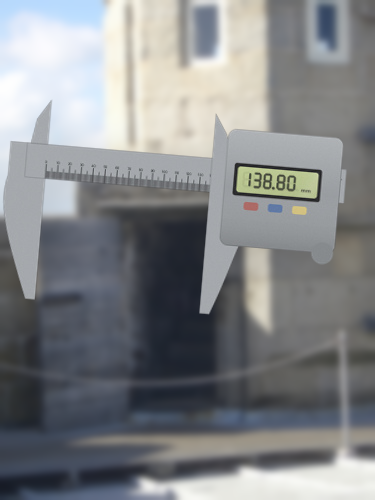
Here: 138.80 mm
